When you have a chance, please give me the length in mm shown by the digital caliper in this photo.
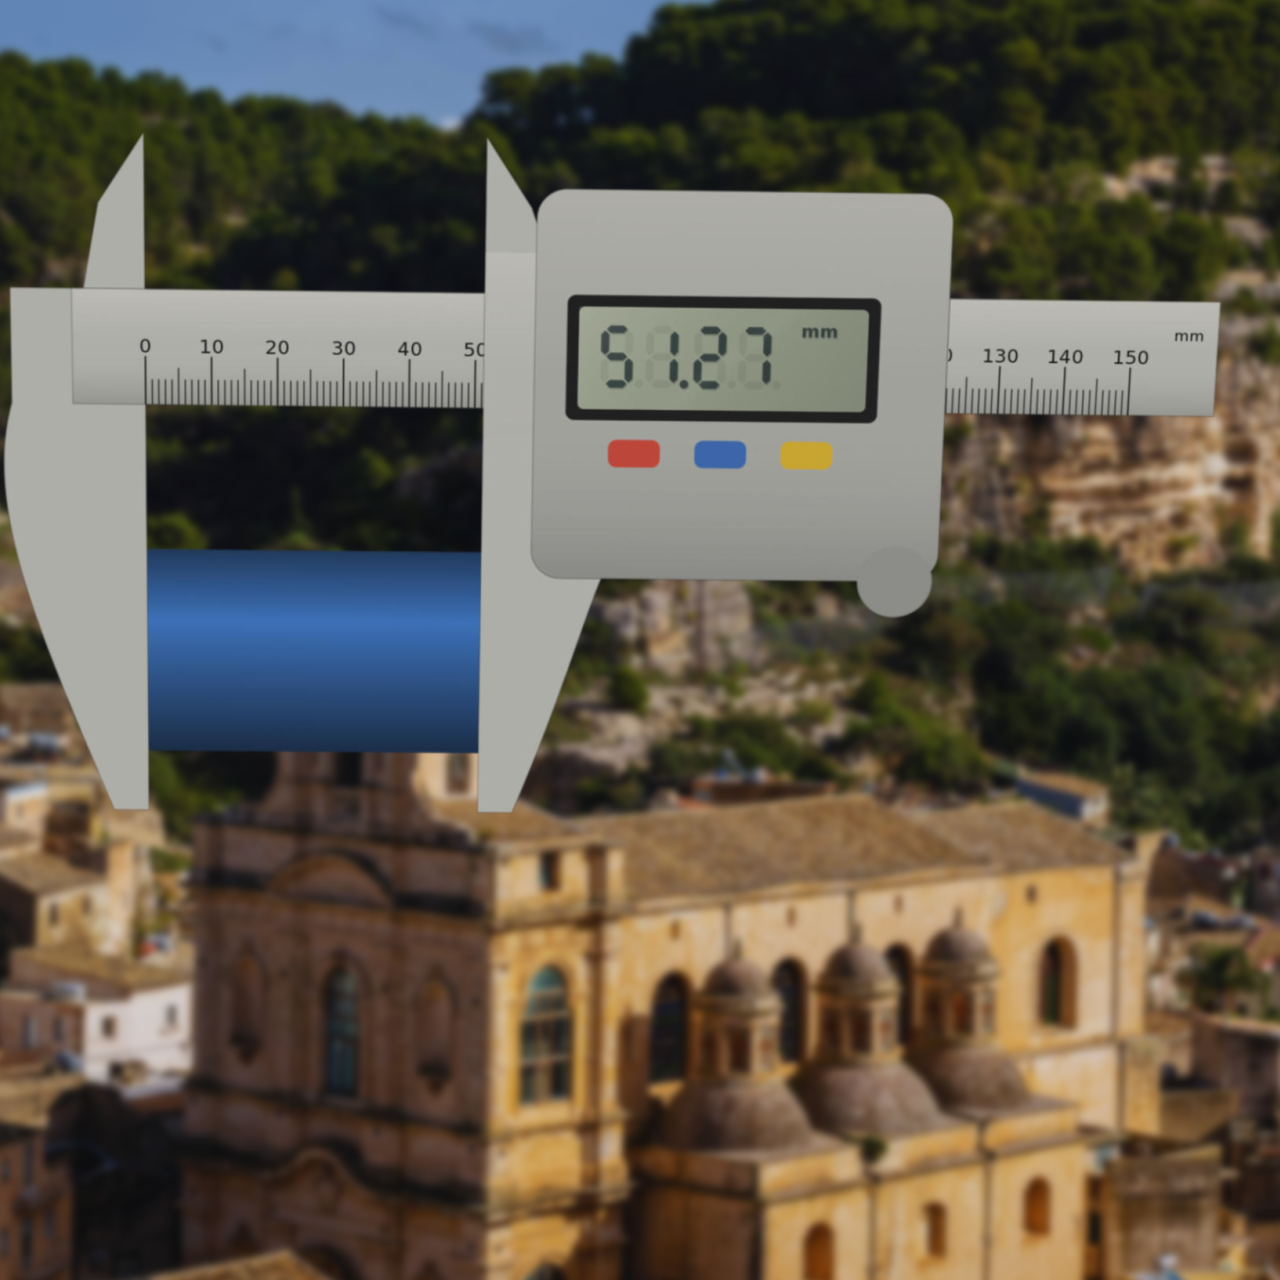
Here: 51.27 mm
